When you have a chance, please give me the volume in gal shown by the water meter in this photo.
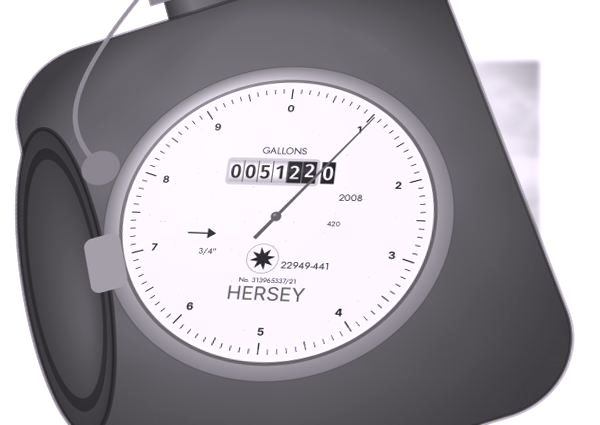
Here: 51221.0 gal
